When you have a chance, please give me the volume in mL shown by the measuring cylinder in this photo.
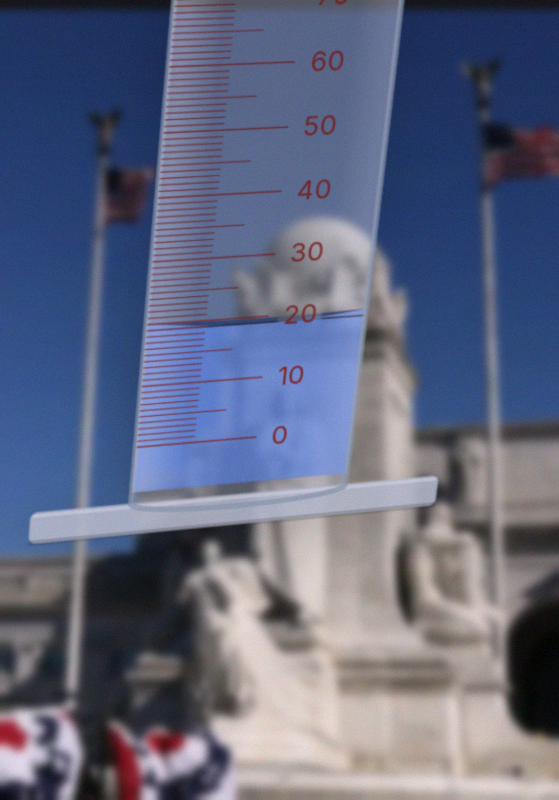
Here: 19 mL
